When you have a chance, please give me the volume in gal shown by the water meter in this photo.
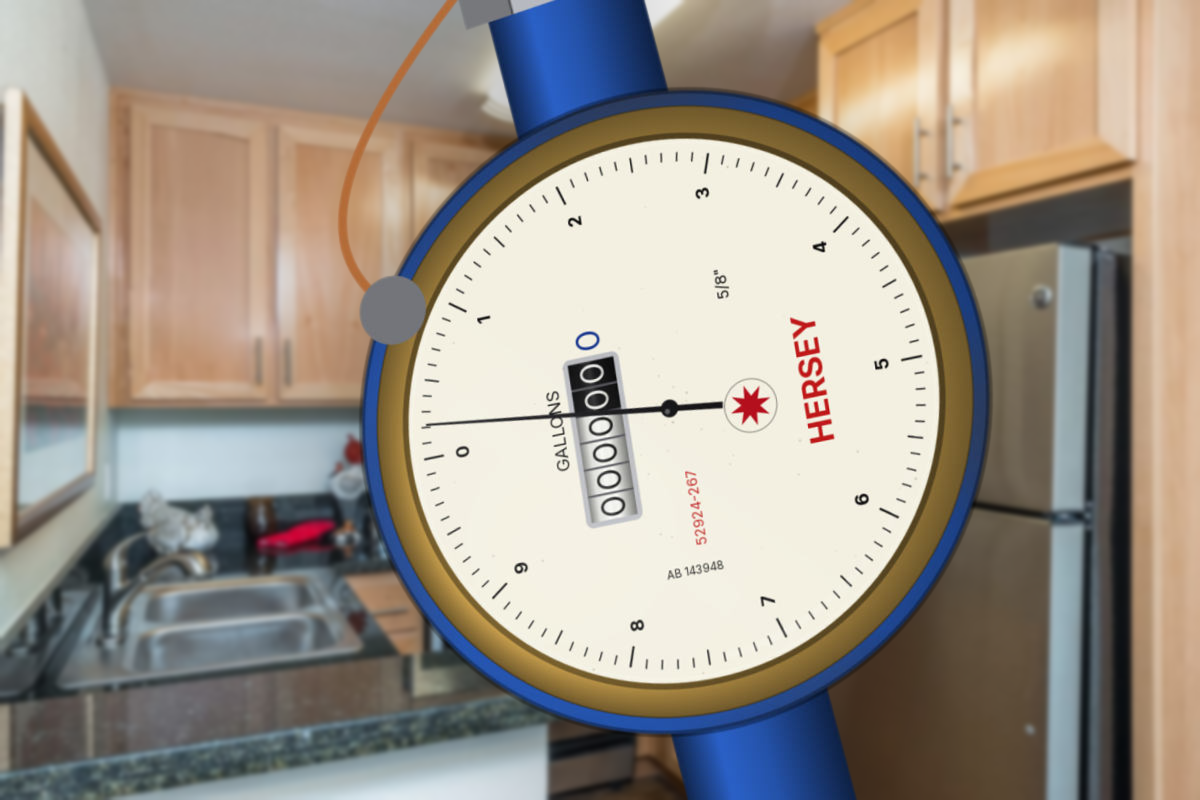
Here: 0.2 gal
